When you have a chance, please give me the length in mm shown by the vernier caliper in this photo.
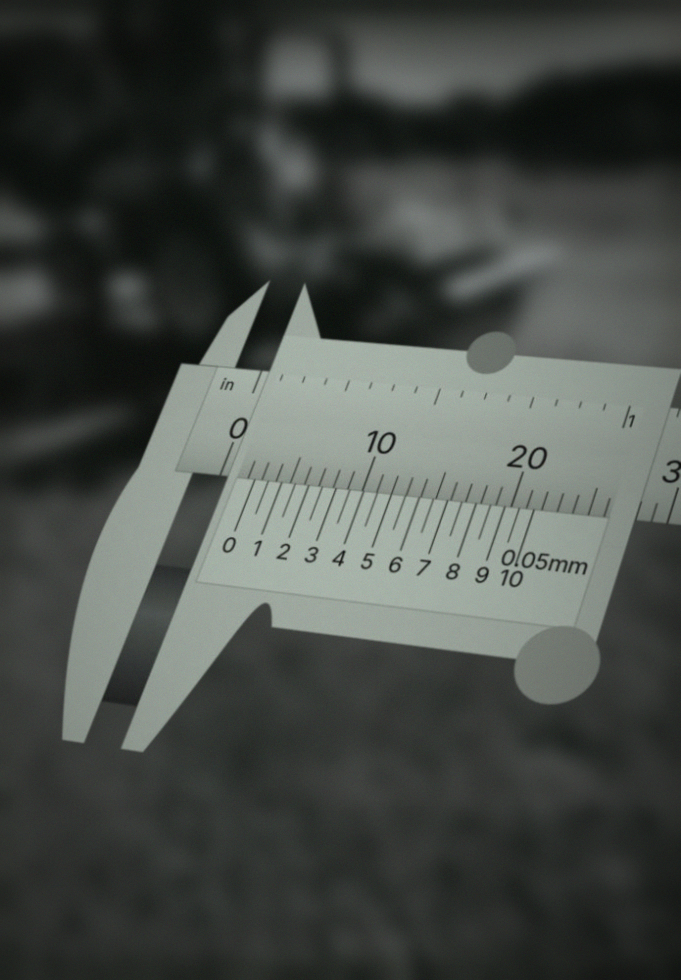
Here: 2.5 mm
